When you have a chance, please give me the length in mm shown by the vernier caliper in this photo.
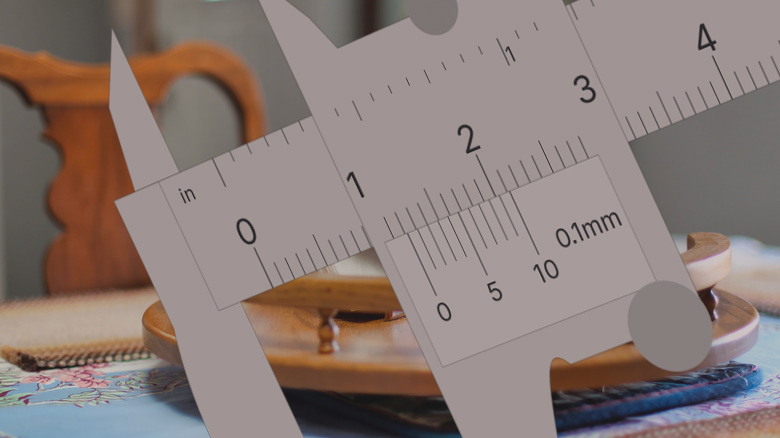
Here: 12.2 mm
